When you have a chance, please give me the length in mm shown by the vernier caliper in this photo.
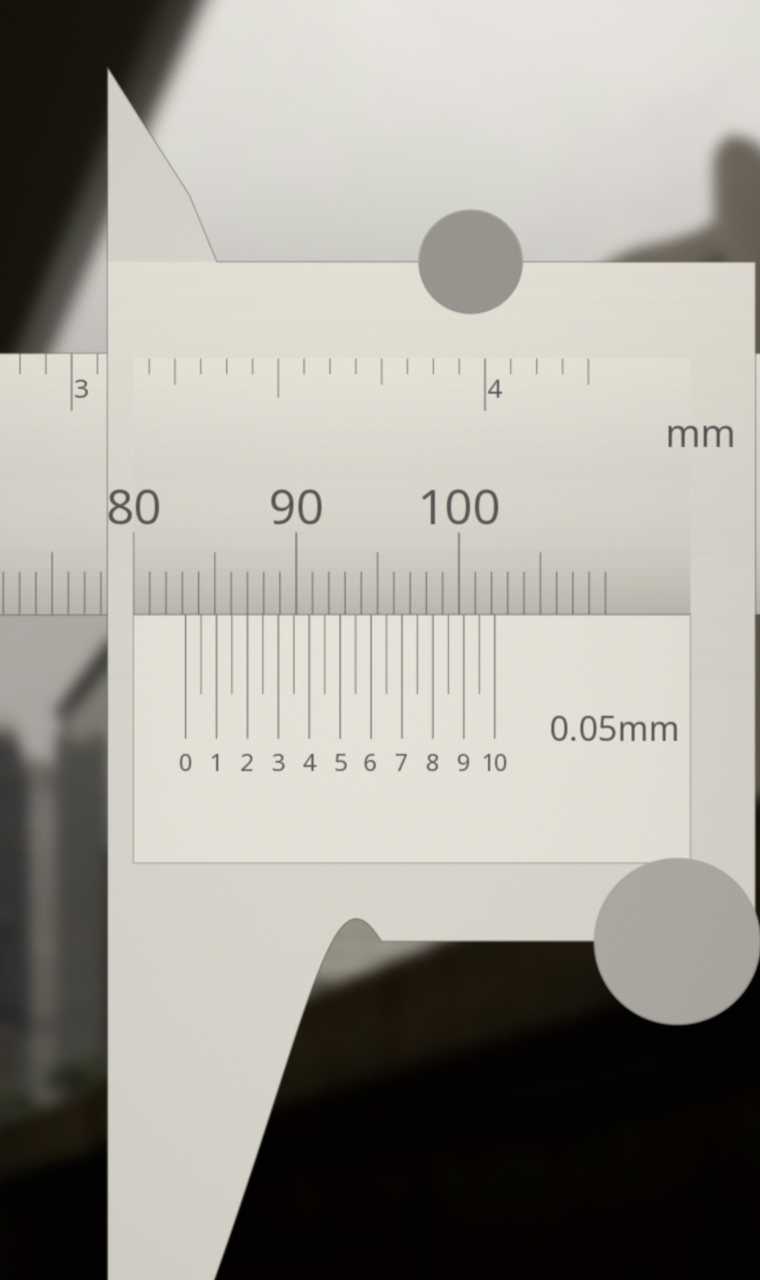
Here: 83.2 mm
